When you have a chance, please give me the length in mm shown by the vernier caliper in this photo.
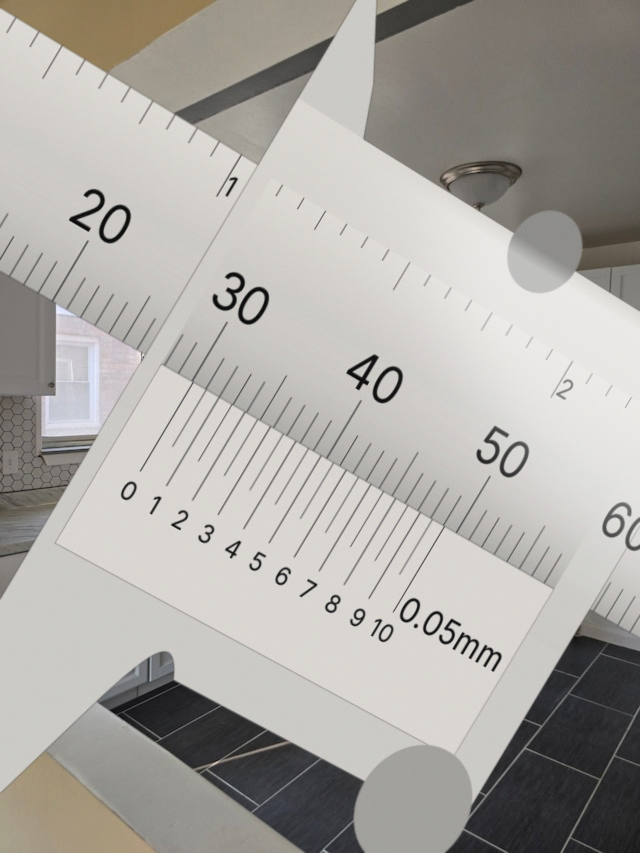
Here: 30.1 mm
